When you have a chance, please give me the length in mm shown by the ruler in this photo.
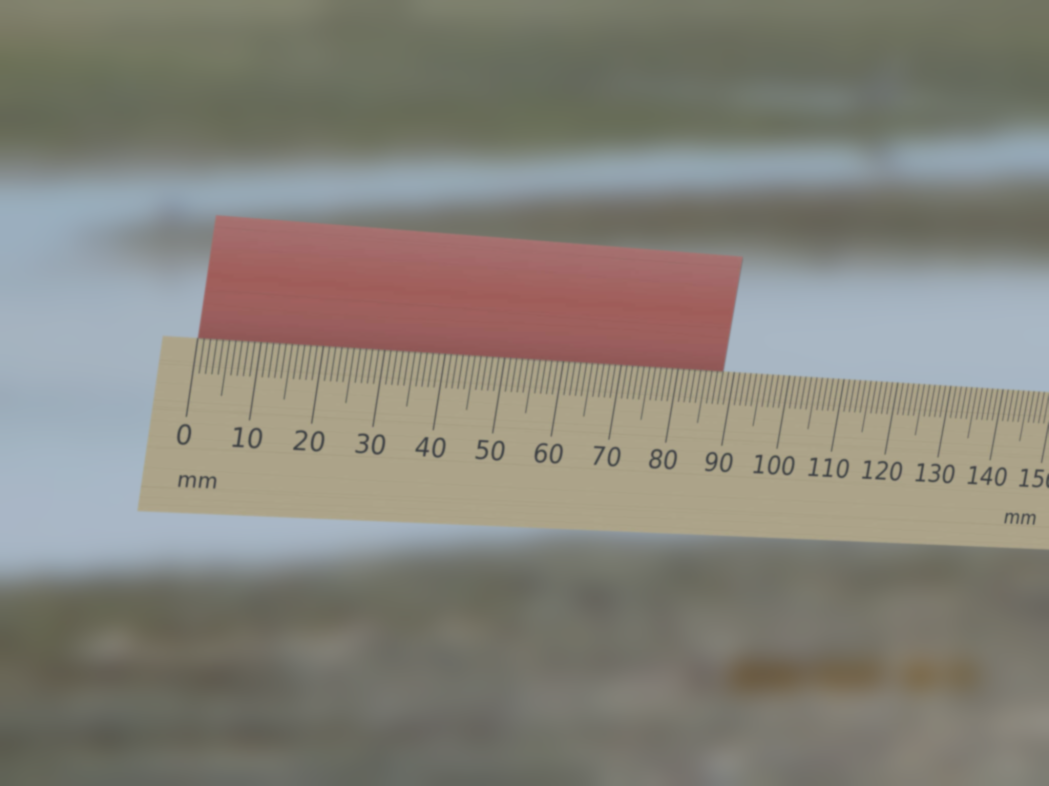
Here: 88 mm
